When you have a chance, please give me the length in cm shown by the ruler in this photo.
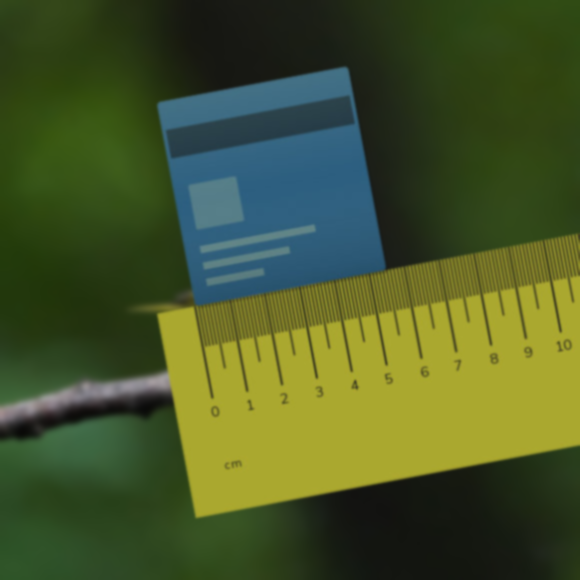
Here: 5.5 cm
